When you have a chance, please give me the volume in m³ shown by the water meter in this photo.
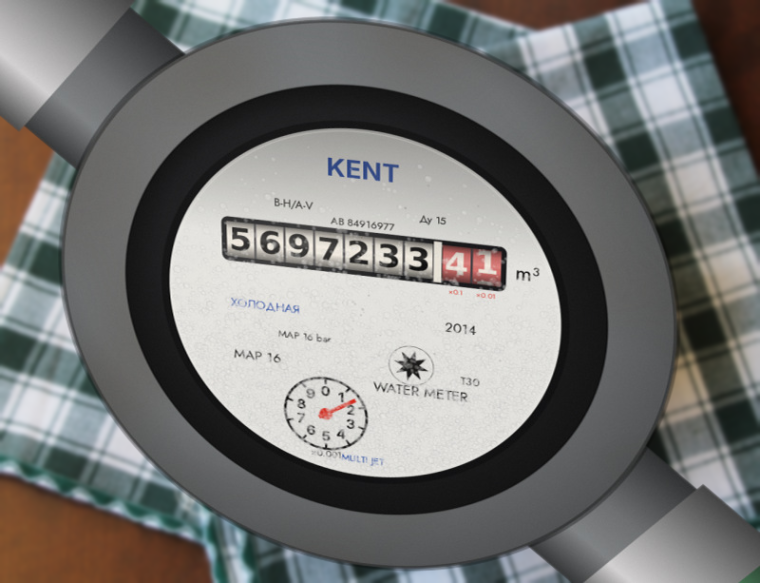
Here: 5697233.411 m³
